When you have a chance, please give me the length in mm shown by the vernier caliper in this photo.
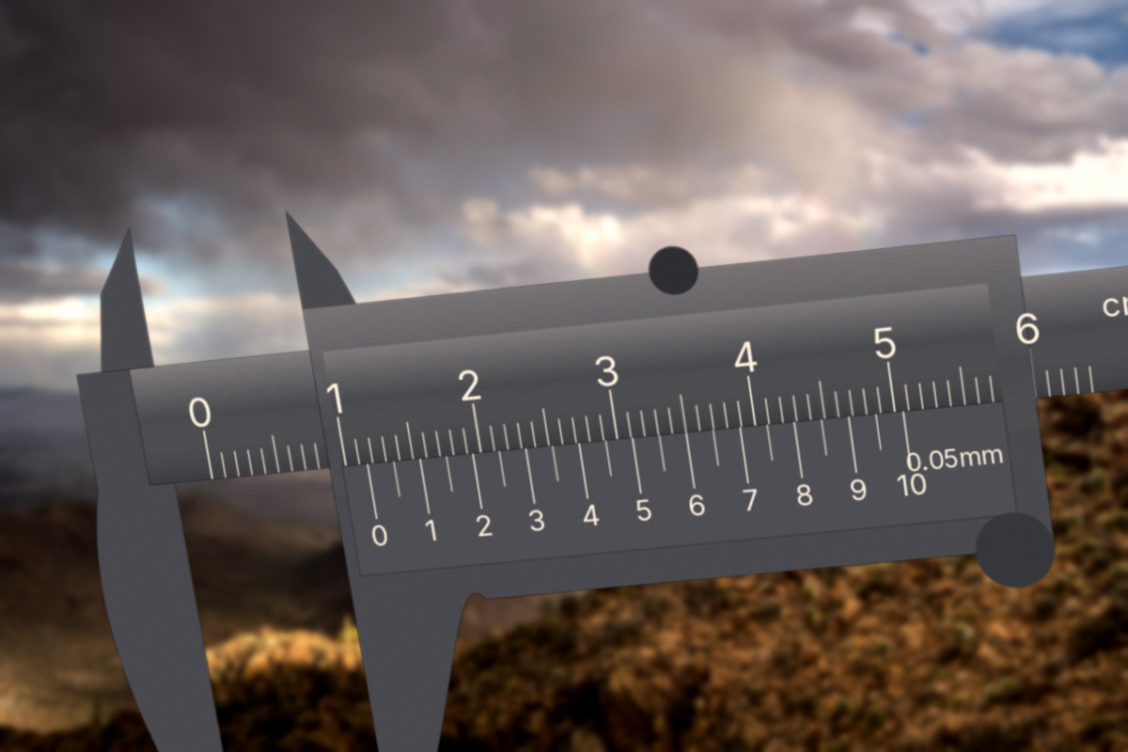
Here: 11.6 mm
